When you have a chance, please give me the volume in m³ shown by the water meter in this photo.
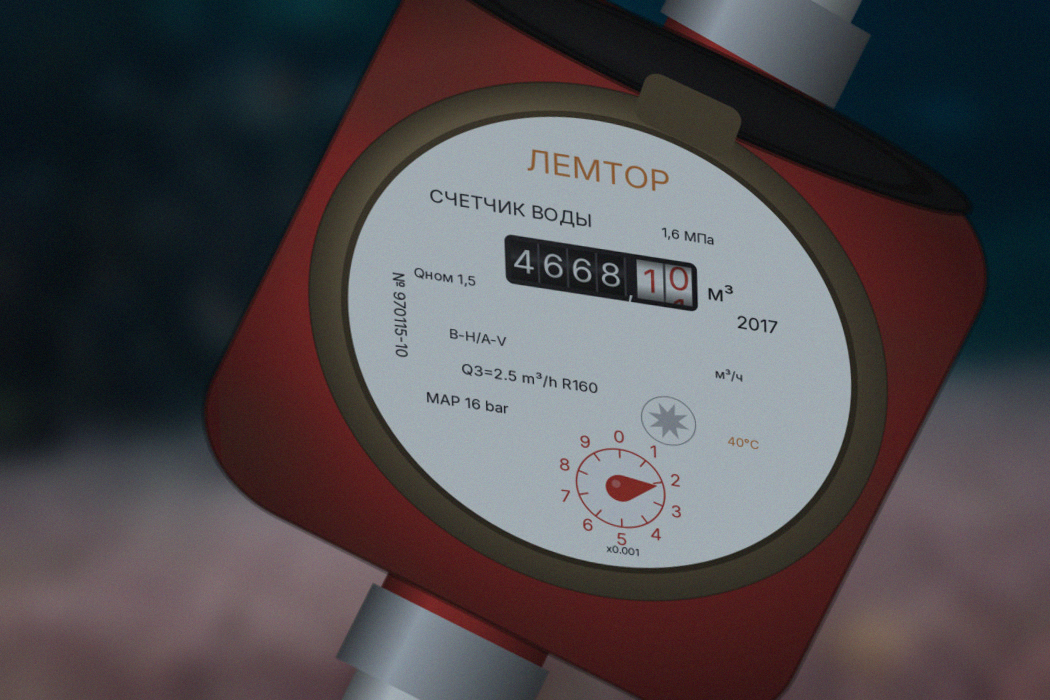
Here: 4668.102 m³
